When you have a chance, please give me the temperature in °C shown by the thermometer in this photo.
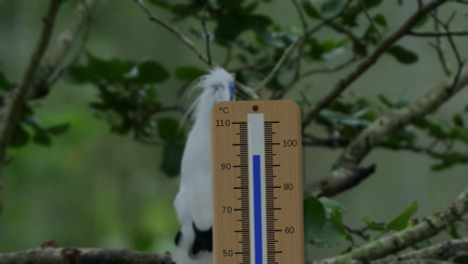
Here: 95 °C
